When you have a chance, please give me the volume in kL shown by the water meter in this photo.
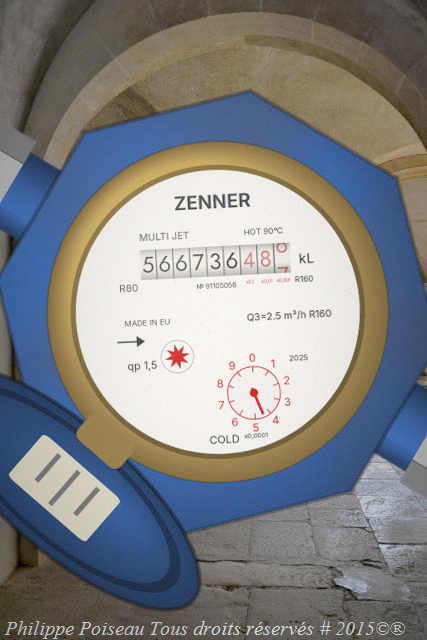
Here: 566736.4864 kL
